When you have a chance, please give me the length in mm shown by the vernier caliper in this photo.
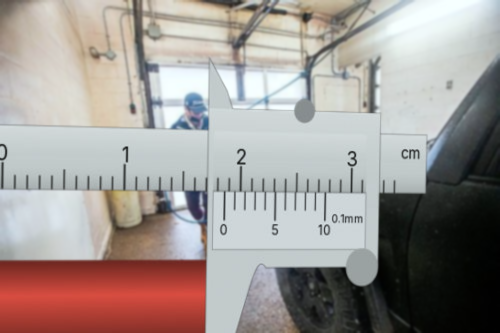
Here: 18.6 mm
